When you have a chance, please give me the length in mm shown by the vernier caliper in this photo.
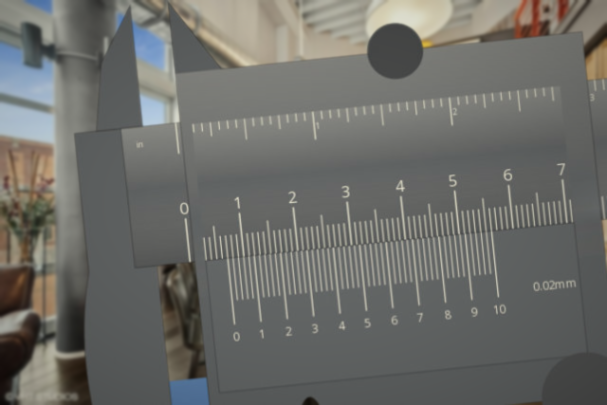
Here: 7.0 mm
